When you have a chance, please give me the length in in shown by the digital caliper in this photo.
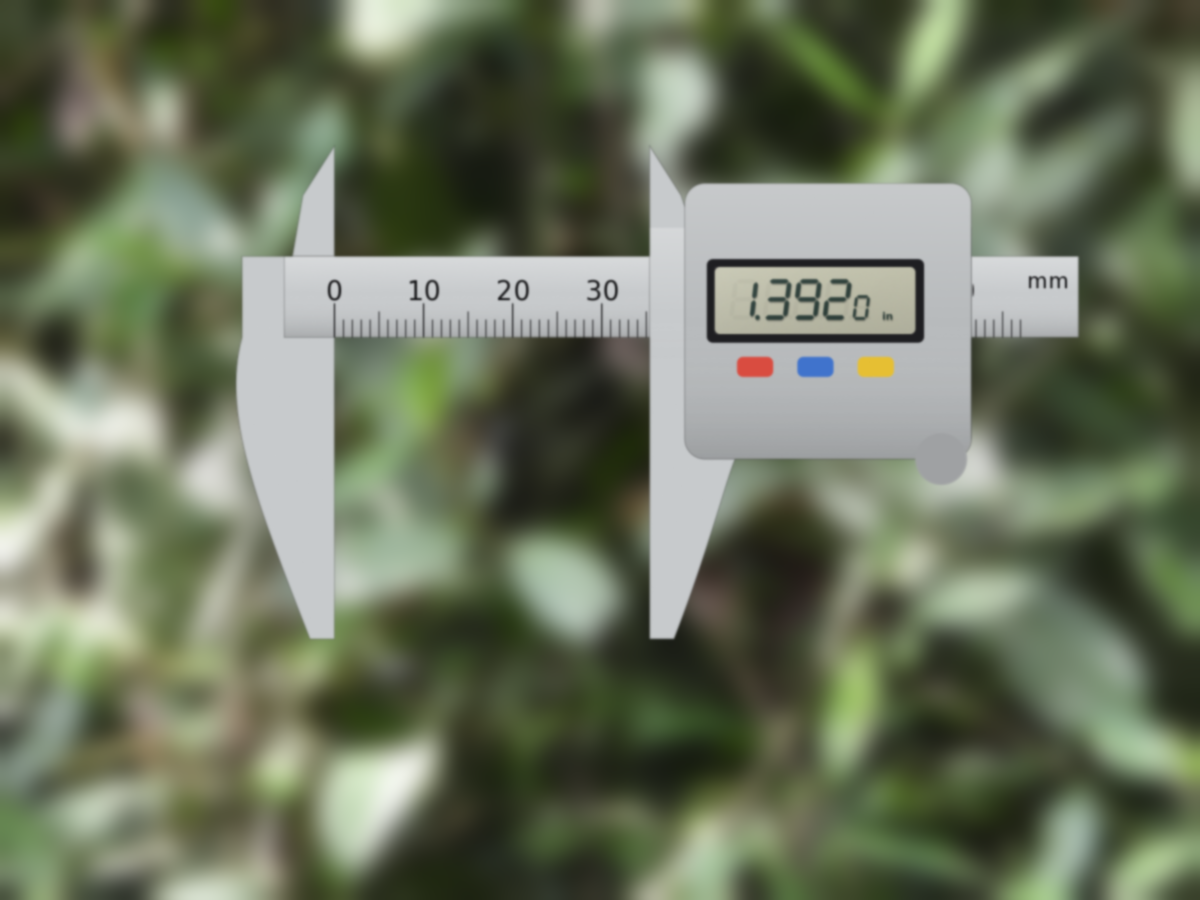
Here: 1.3920 in
